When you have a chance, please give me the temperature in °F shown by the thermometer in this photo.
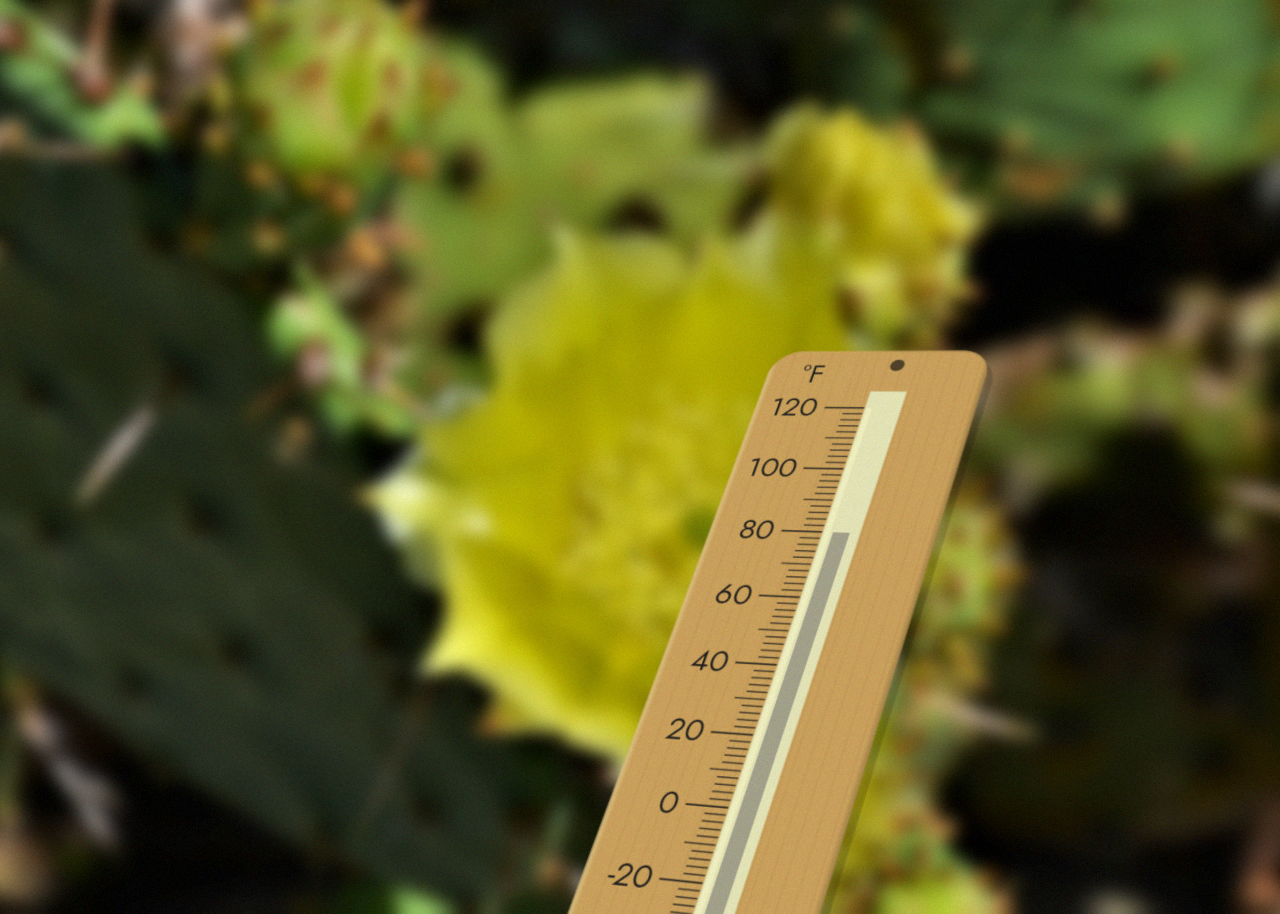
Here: 80 °F
